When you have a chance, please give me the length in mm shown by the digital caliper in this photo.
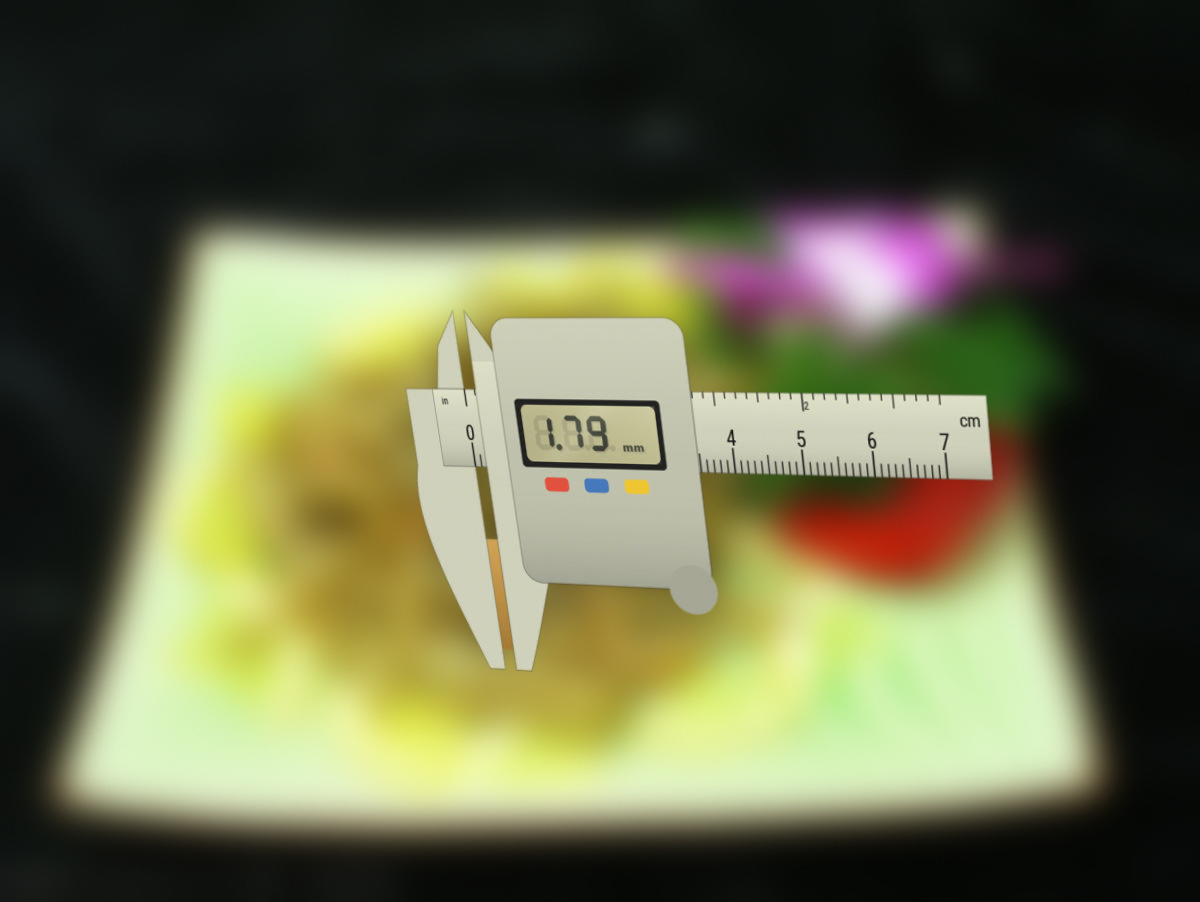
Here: 1.79 mm
